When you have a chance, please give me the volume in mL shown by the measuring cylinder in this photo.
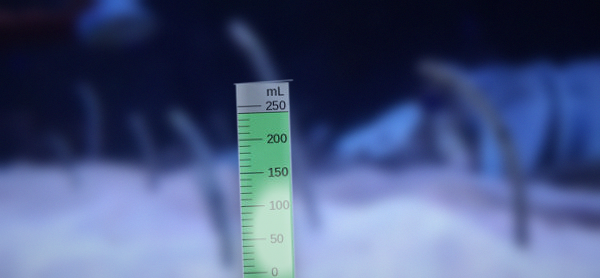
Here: 240 mL
